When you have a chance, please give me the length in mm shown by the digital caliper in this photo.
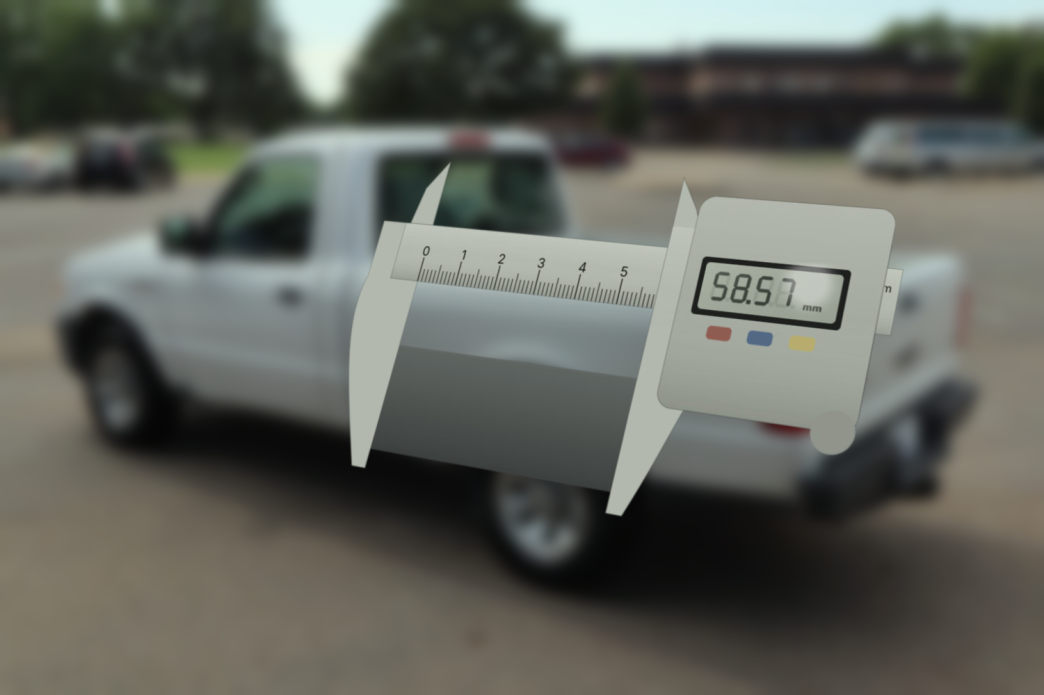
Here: 58.57 mm
